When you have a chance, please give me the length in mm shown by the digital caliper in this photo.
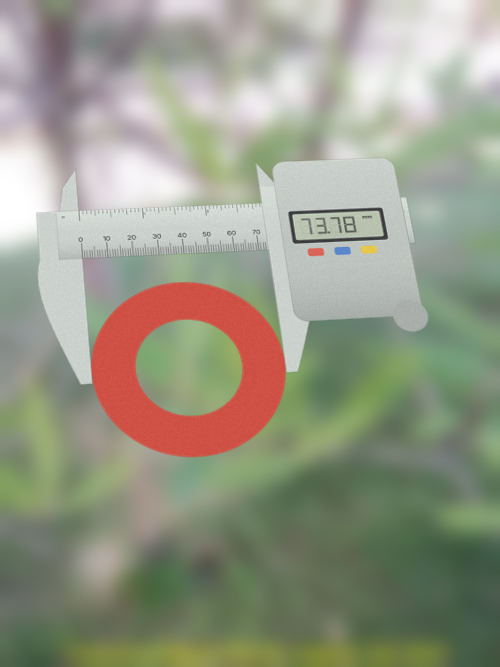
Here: 73.78 mm
